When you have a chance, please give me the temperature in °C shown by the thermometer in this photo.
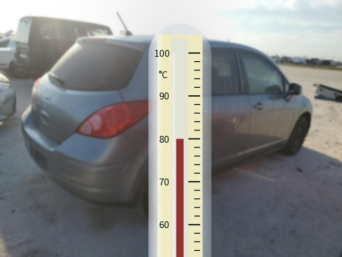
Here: 80 °C
